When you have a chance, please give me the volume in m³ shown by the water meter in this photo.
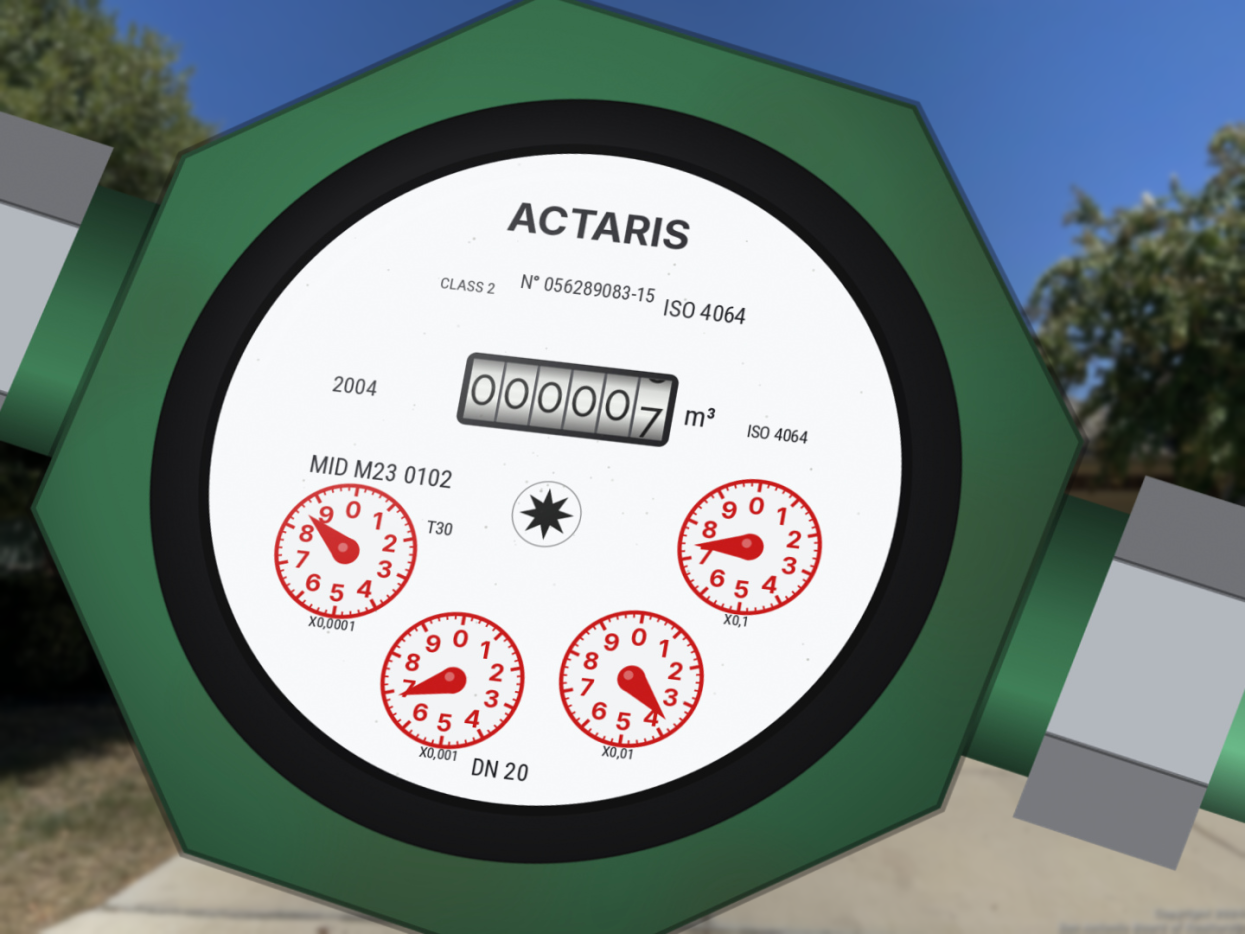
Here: 6.7368 m³
